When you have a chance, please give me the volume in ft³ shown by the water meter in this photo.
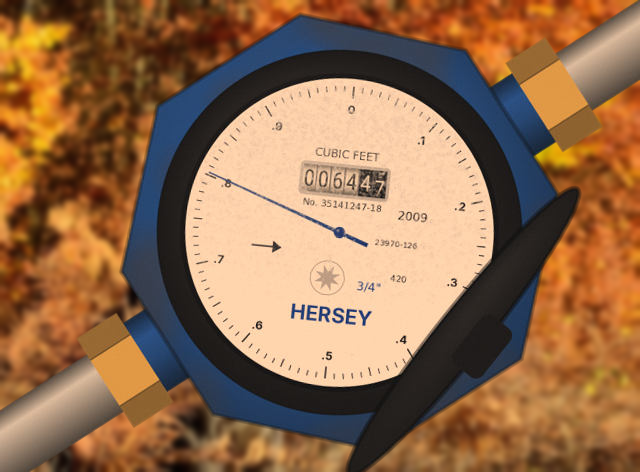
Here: 6446.80 ft³
